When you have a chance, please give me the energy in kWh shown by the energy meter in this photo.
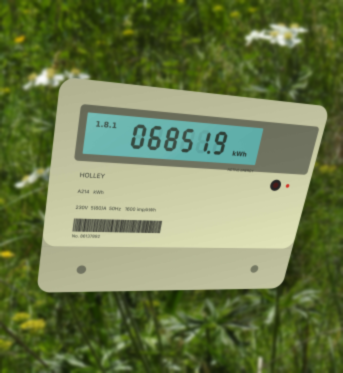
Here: 6851.9 kWh
